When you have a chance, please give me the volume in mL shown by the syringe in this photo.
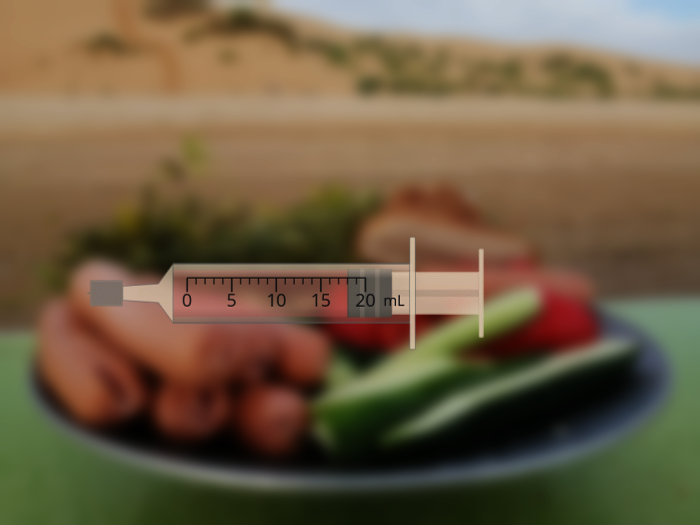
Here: 18 mL
